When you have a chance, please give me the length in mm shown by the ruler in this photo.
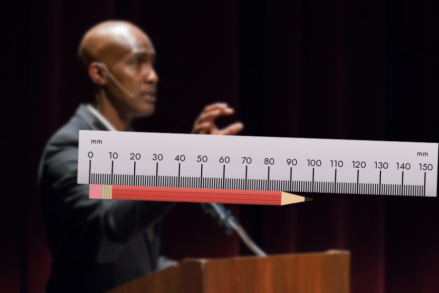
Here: 100 mm
